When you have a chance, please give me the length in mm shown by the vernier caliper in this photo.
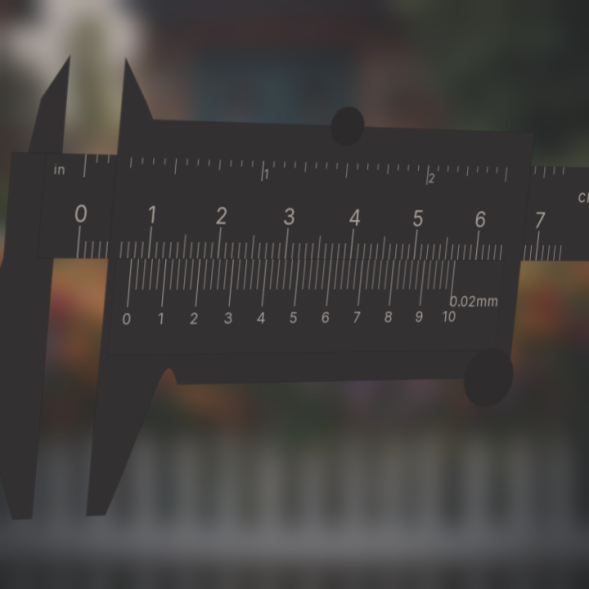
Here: 7.6 mm
